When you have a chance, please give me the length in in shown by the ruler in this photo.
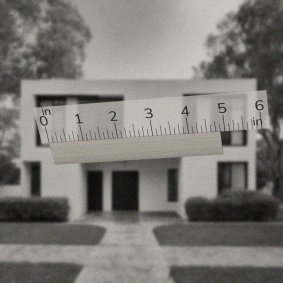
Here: 4.875 in
